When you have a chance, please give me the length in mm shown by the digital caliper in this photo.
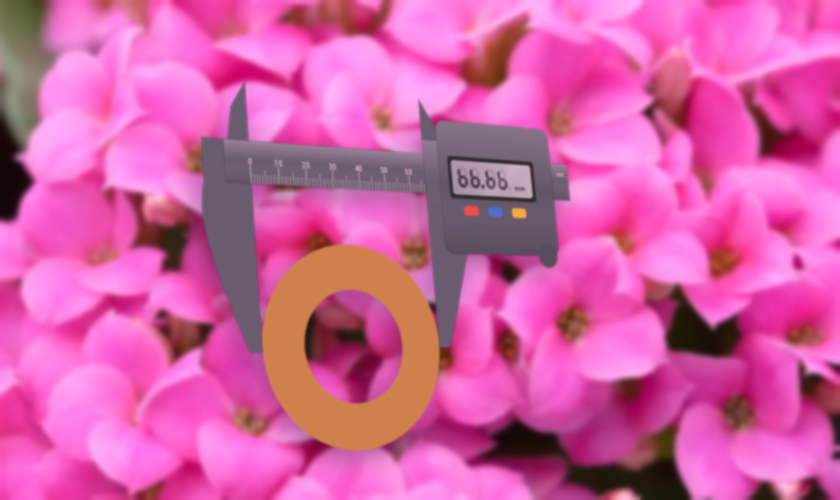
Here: 66.66 mm
